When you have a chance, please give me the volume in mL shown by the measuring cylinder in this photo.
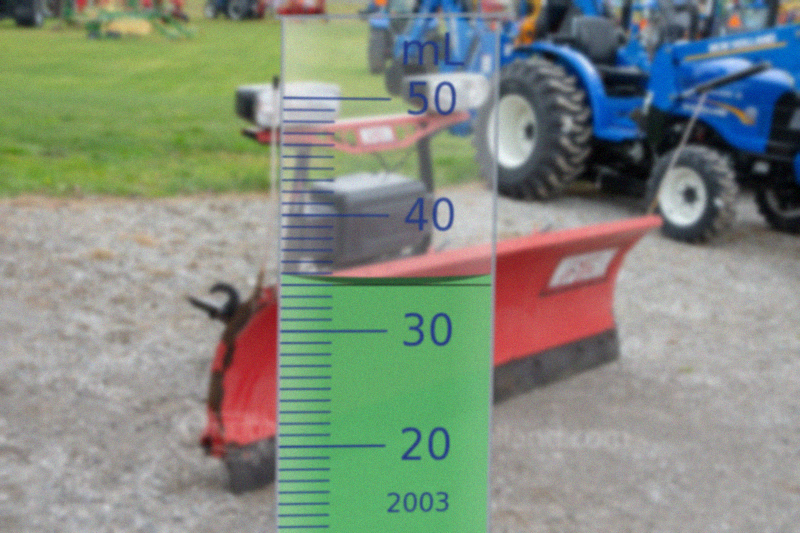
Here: 34 mL
